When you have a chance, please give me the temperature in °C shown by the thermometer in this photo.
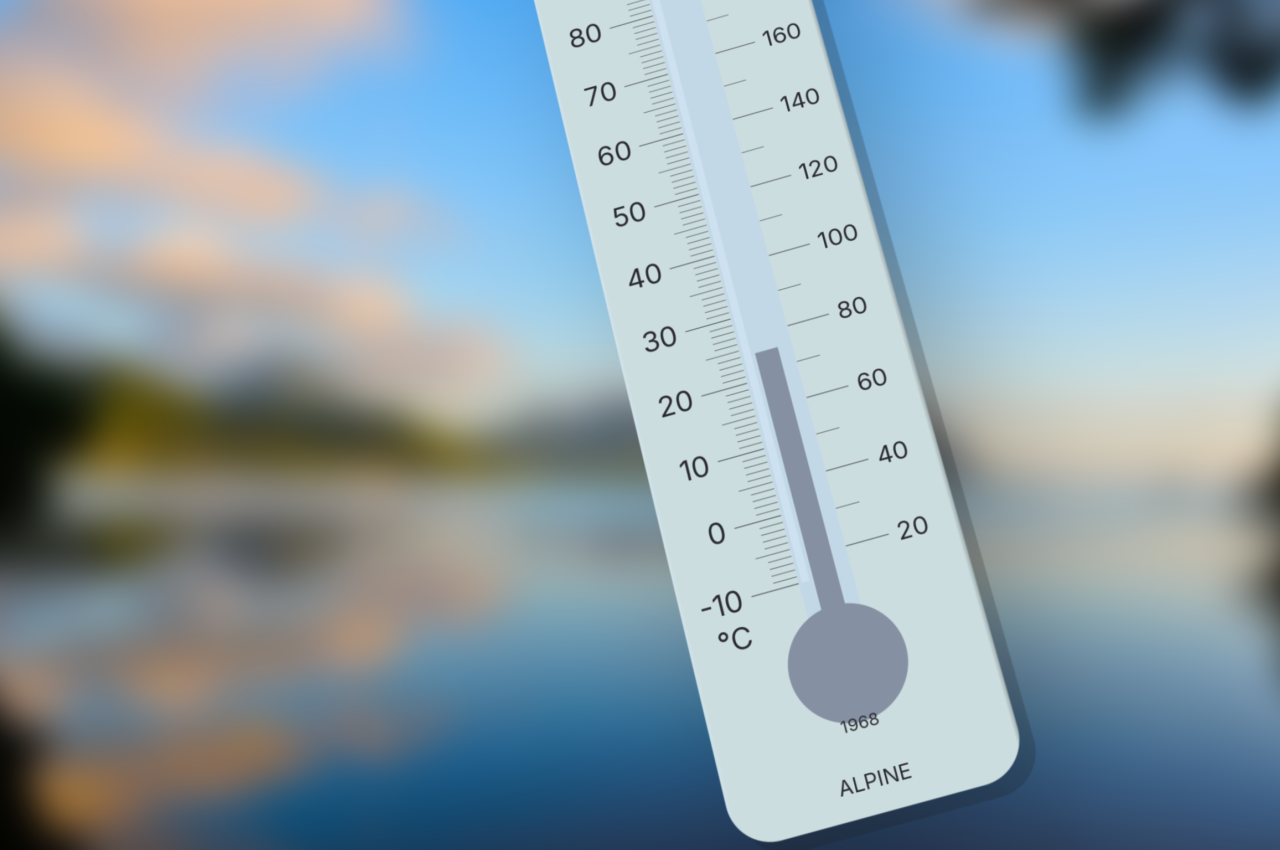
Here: 24 °C
